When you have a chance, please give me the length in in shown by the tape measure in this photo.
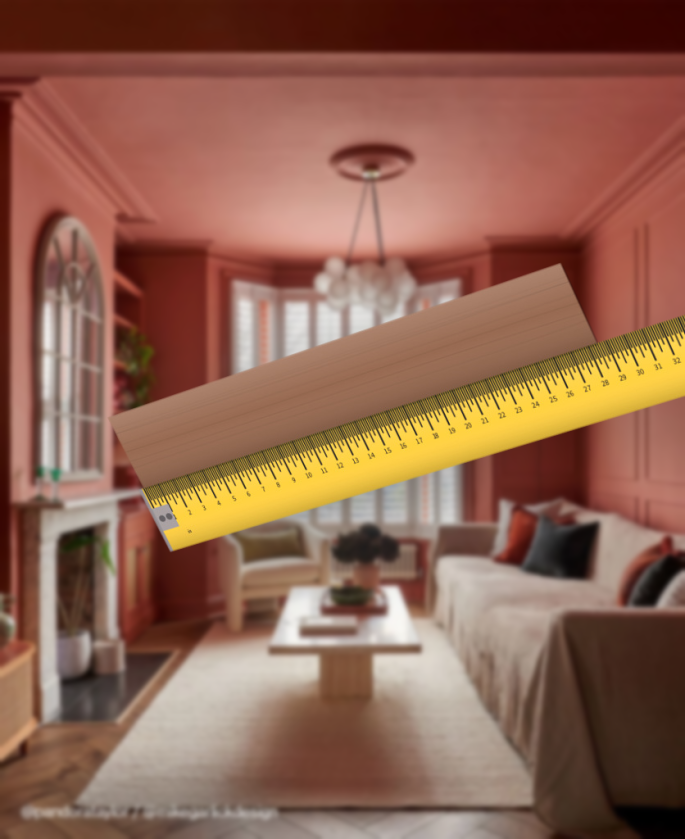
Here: 28.5 in
